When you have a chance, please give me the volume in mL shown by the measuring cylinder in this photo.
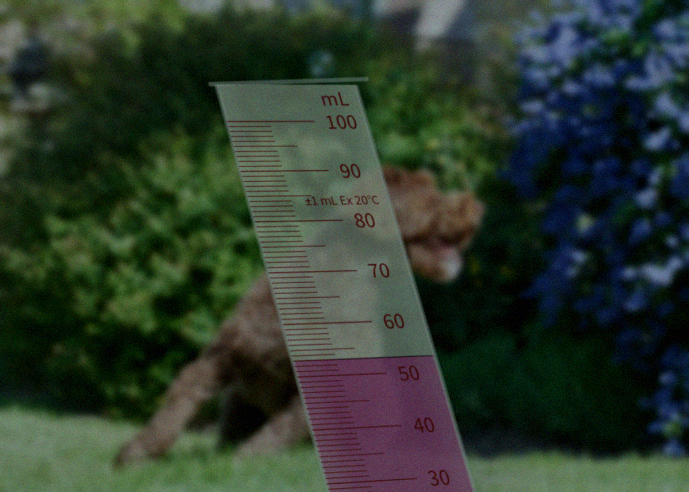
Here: 53 mL
